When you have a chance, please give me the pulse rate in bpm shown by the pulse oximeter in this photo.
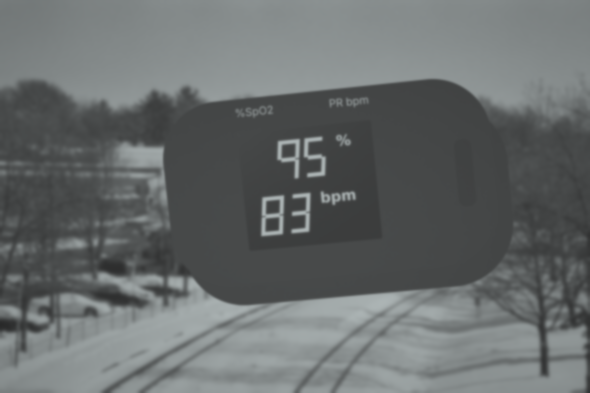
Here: 83 bpm
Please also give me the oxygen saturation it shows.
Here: 95 %
